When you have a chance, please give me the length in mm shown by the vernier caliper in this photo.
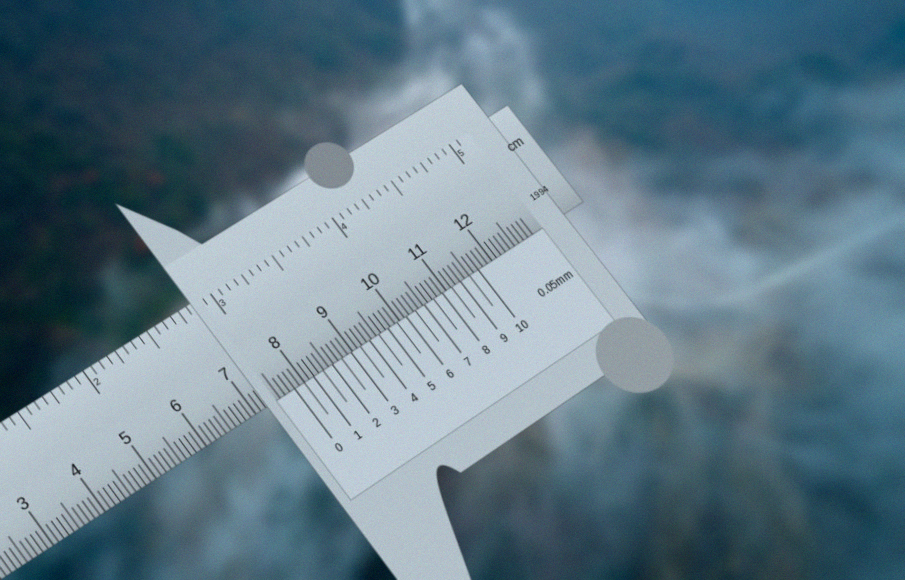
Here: 78.0 mm
